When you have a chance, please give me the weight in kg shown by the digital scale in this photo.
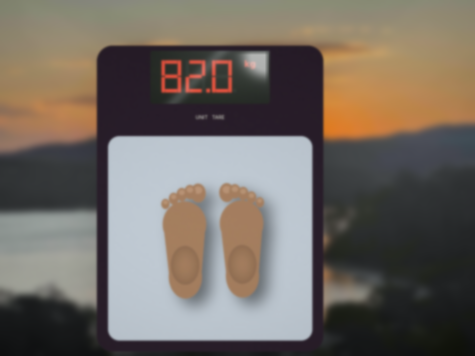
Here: 82.0 kg
